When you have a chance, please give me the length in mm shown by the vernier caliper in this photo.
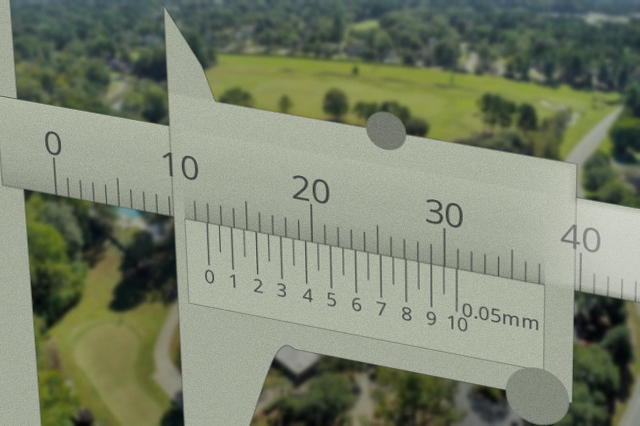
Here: 11.9 mm
